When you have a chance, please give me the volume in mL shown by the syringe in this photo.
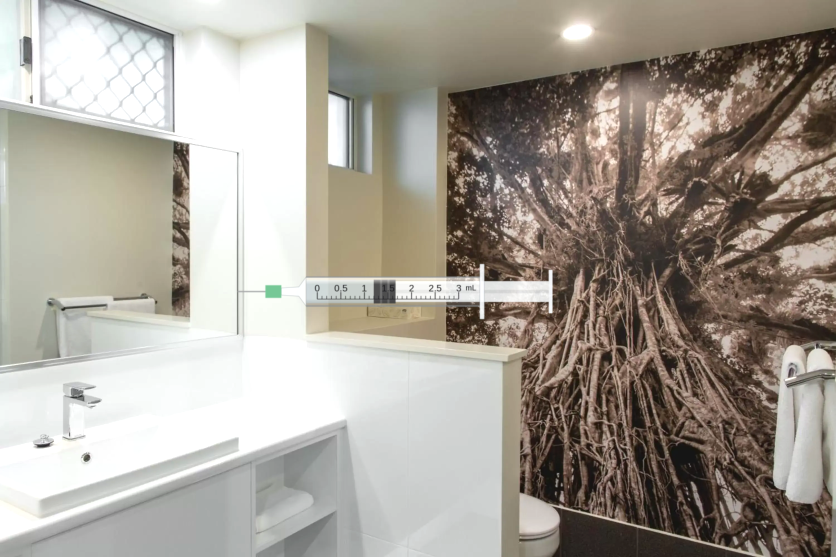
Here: 1.2 mL
